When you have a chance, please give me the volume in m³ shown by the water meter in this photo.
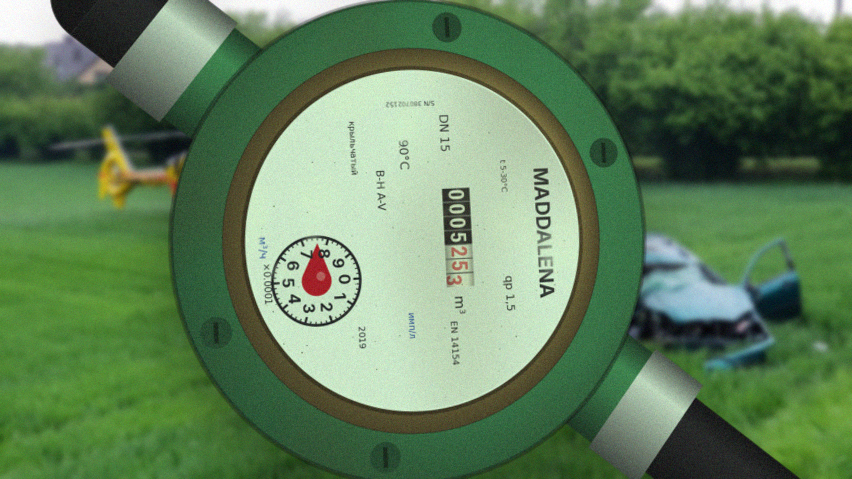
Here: 5.2527 m³
